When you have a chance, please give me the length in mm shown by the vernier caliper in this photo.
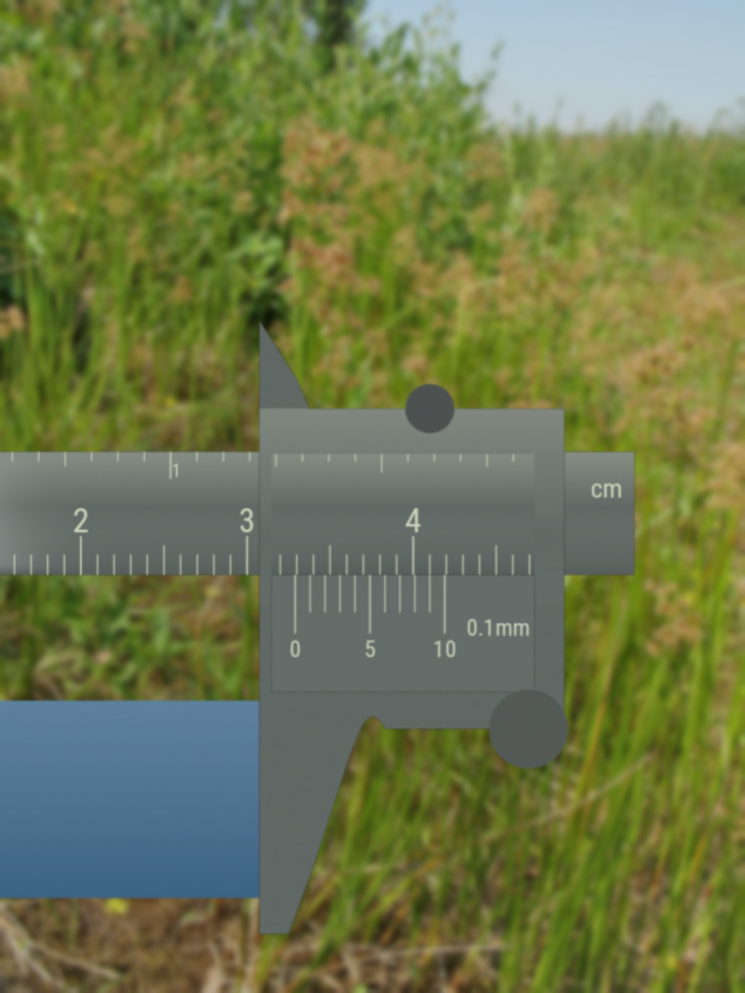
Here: 32.9 mm
